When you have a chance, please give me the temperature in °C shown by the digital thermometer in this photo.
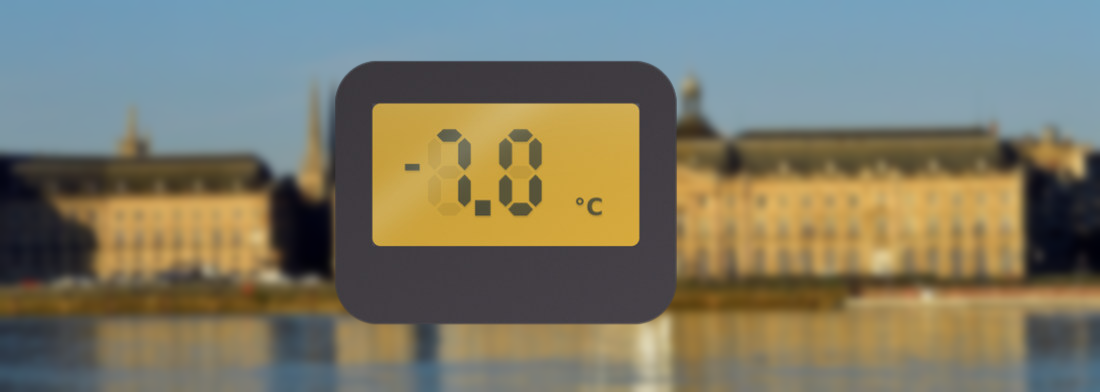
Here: -7.0 °C
